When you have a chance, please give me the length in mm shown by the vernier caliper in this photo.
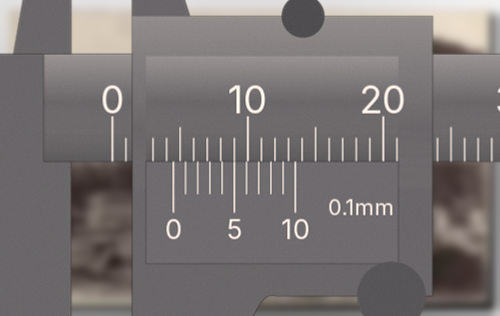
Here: 4.5 mm
